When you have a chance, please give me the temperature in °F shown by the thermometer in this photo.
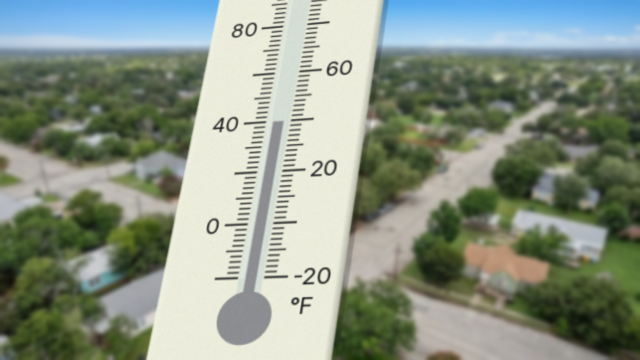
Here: 40 °F
